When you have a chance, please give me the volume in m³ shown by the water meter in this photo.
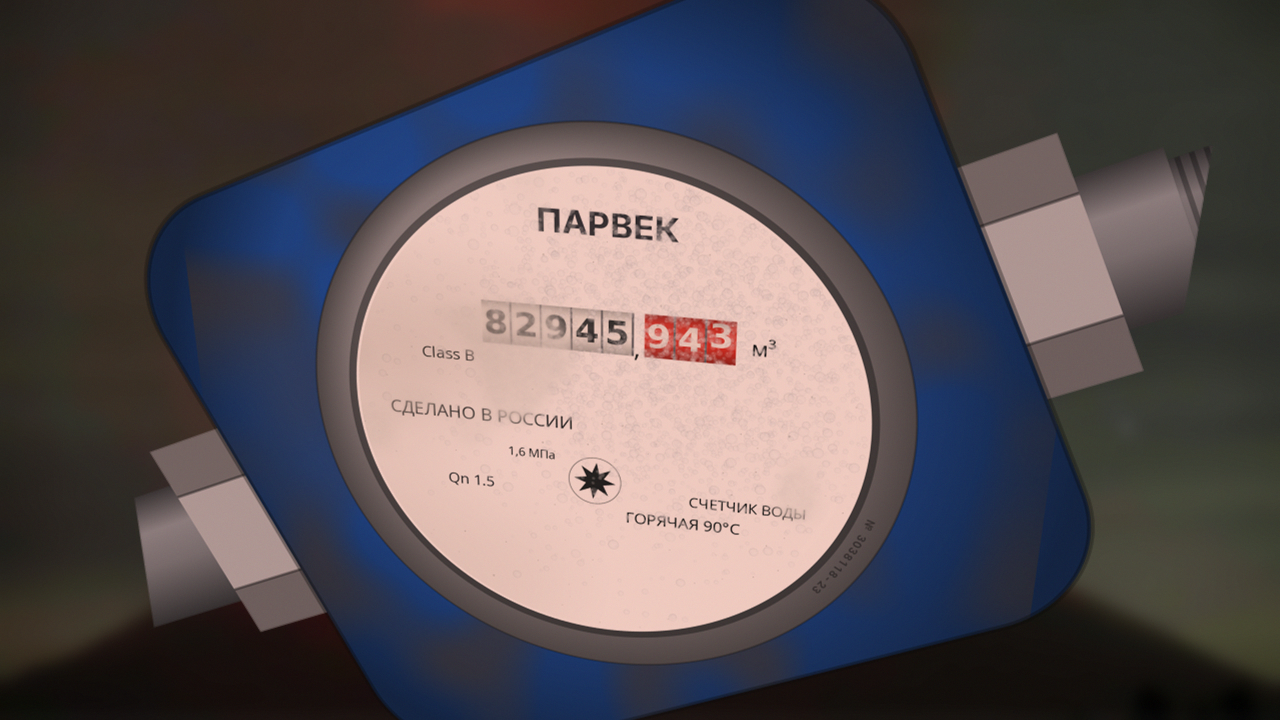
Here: 82945.943 m³
